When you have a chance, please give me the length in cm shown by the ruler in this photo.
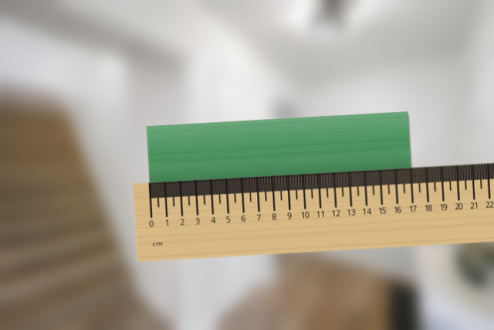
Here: 17 cm
